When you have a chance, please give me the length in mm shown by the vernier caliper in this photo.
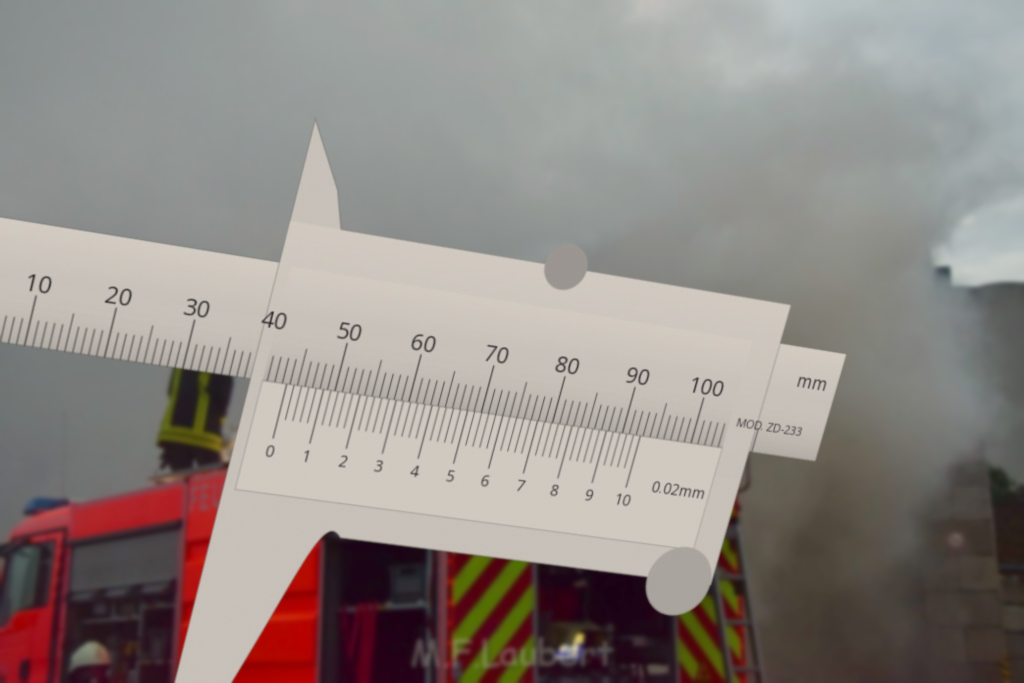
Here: 43.6 mm
